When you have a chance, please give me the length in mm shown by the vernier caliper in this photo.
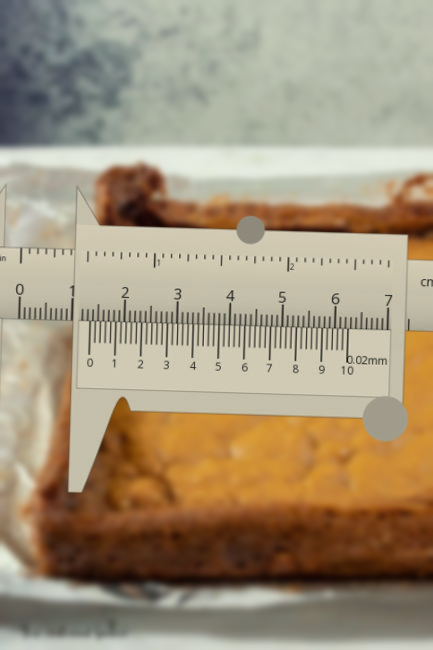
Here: 13.5 mm
